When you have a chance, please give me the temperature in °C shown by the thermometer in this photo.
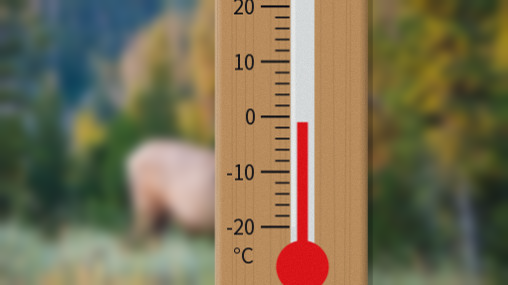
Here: -1 °C
